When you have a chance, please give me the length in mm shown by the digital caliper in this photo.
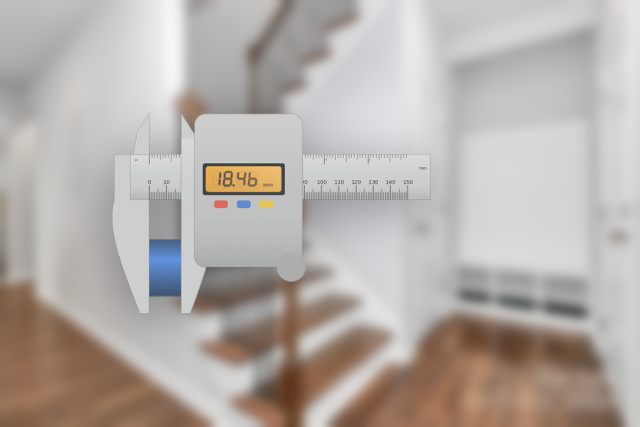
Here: 18.46 mm
